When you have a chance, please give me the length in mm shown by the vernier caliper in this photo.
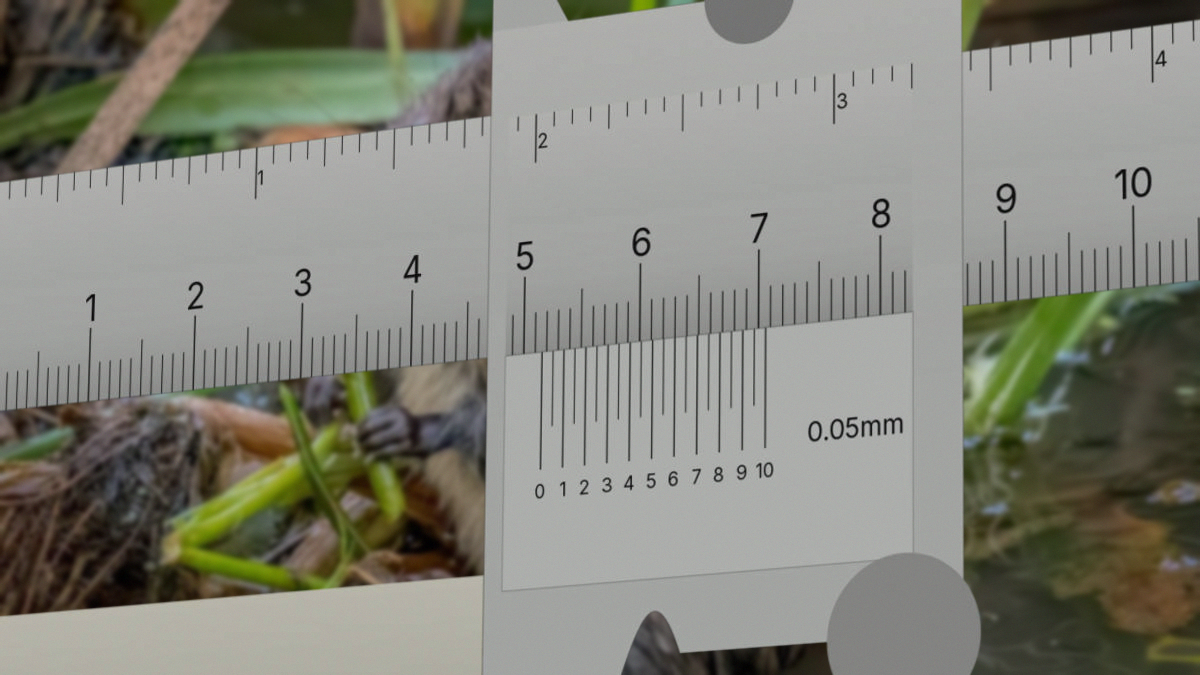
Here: 51.6 mm
